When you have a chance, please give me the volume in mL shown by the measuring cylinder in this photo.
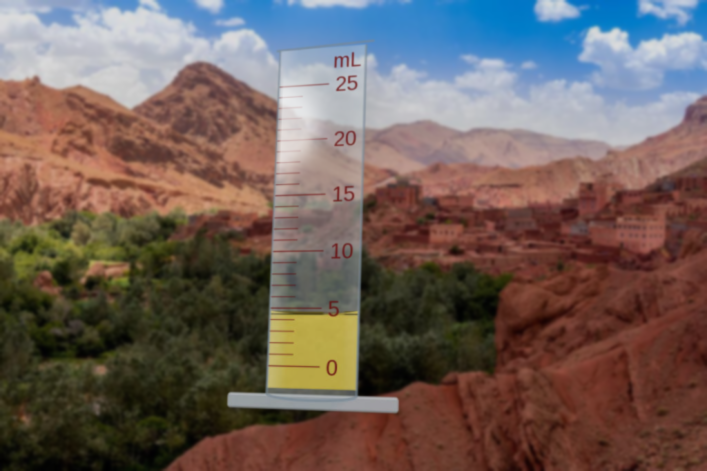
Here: 4.5 mL
